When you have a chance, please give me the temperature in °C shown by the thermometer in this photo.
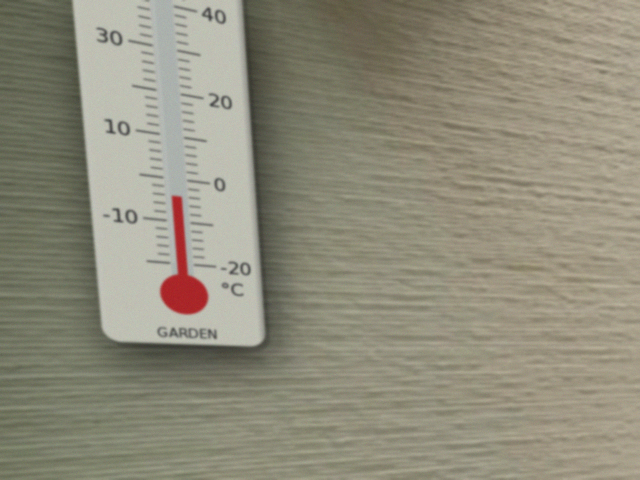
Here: -4 °C
